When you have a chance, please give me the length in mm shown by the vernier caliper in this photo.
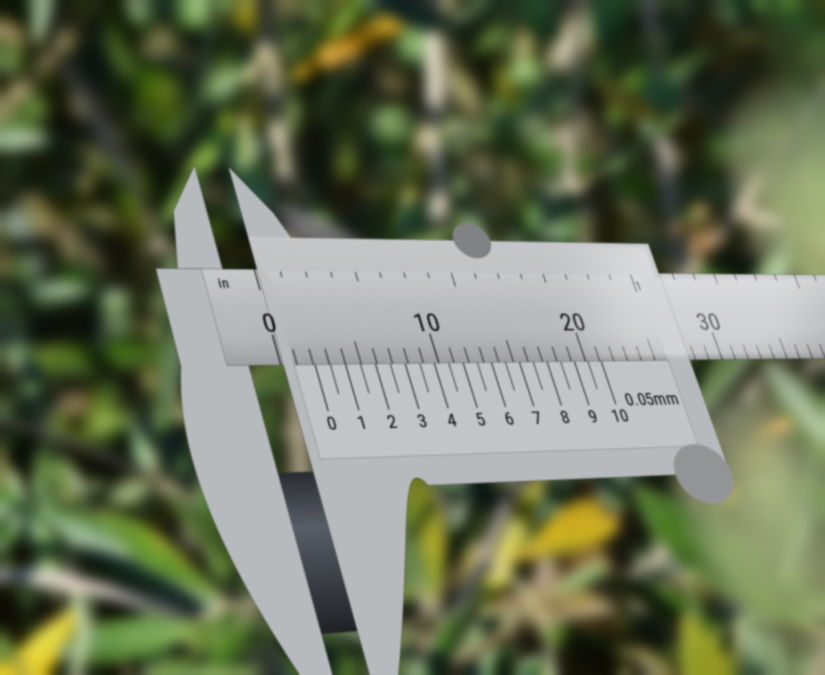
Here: 2.1 mm
